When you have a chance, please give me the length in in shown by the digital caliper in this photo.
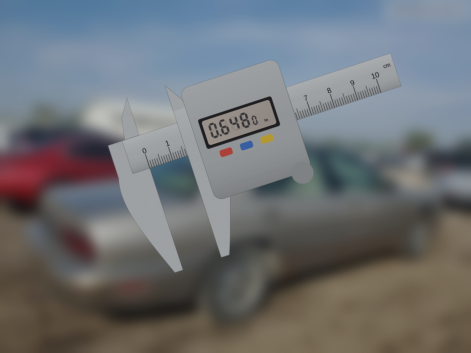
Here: 0.6480 in
